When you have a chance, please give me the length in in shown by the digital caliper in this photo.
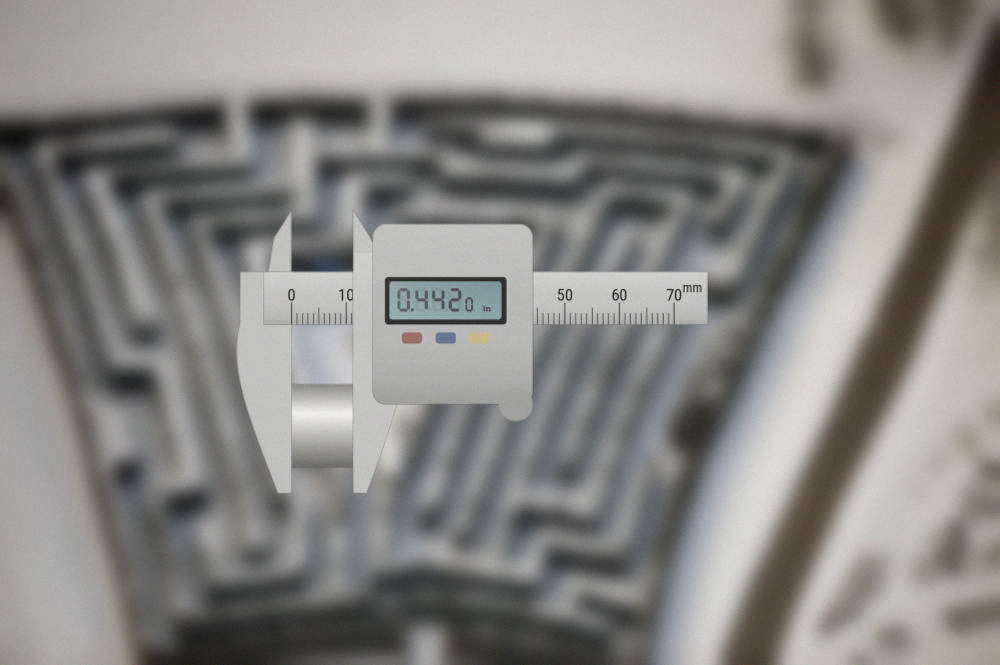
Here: 0.4420 in
